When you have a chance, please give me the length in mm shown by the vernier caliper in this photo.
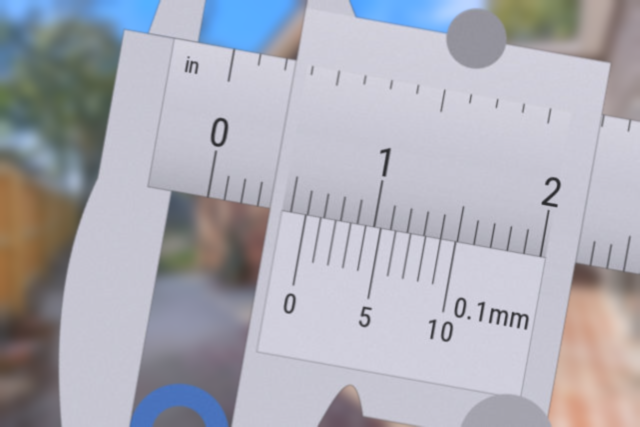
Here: 5.9 mm
